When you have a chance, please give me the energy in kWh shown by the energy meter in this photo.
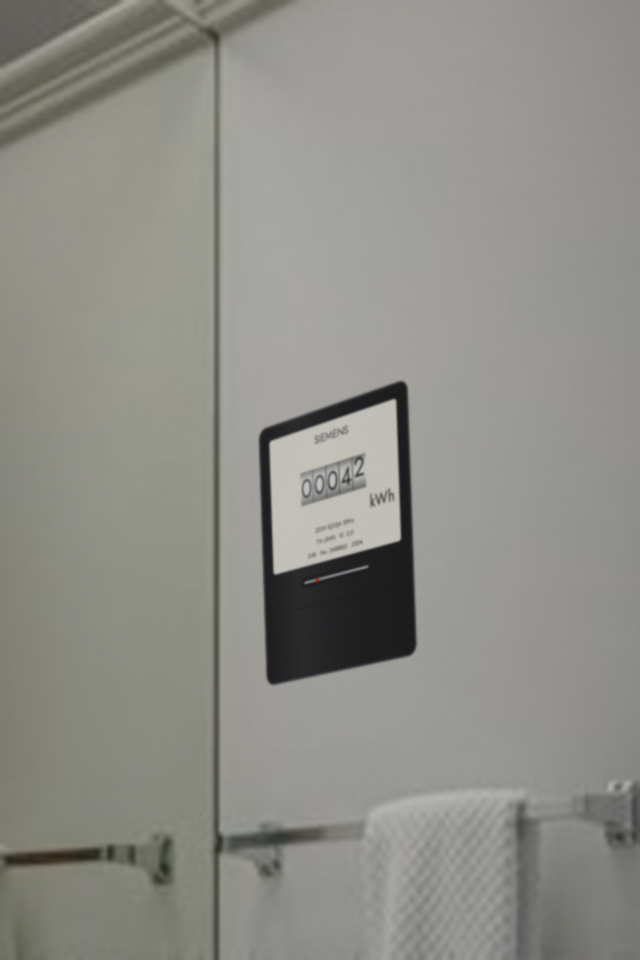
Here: 42 kWh
